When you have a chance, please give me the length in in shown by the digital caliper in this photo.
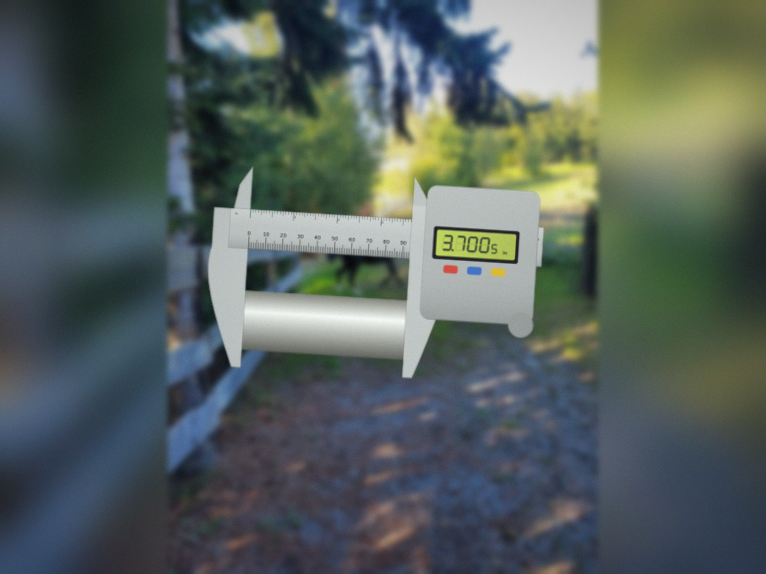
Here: 3.7005 in
